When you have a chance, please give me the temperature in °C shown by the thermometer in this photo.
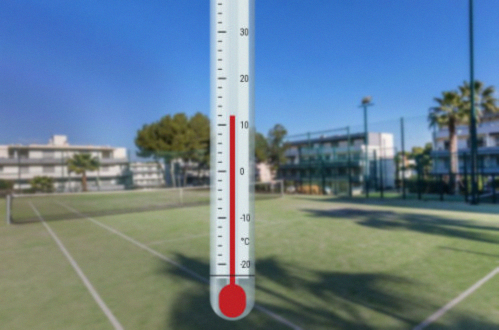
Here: 12 °C
